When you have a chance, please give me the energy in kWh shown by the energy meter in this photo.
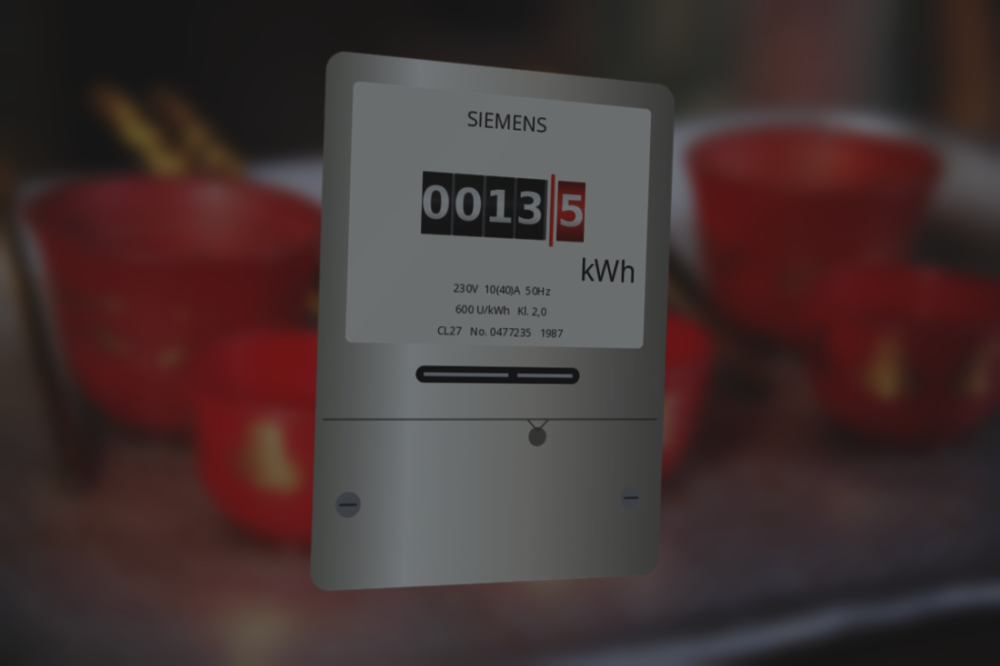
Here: 13.5 kWh
